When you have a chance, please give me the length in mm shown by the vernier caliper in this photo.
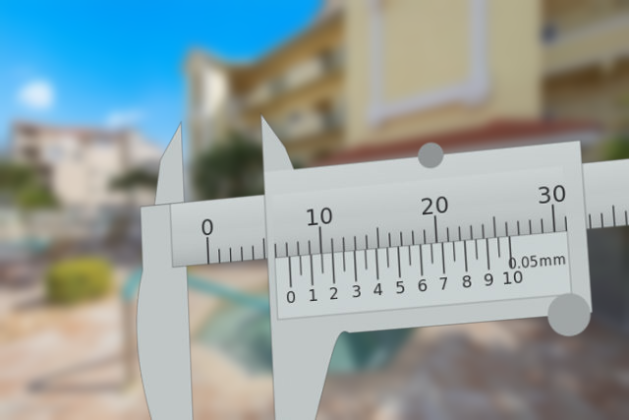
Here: 7.2 mm
